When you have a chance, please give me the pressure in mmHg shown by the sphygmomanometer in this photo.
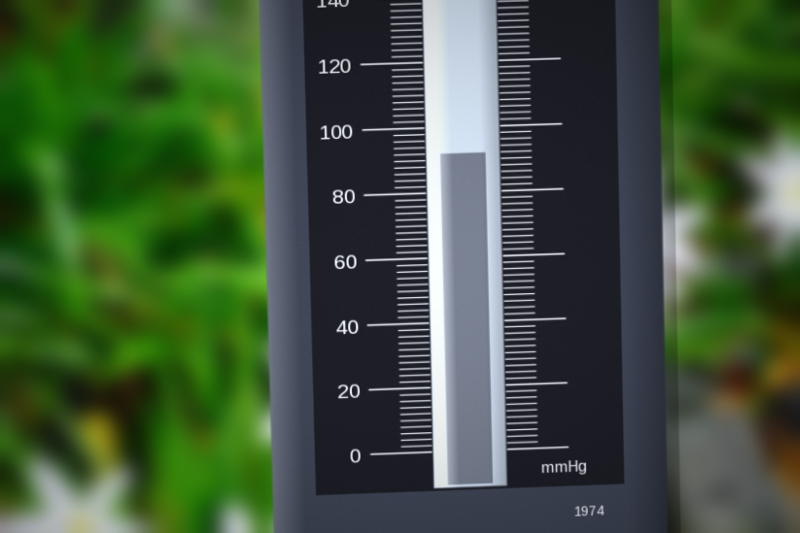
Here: 92 mmHg
